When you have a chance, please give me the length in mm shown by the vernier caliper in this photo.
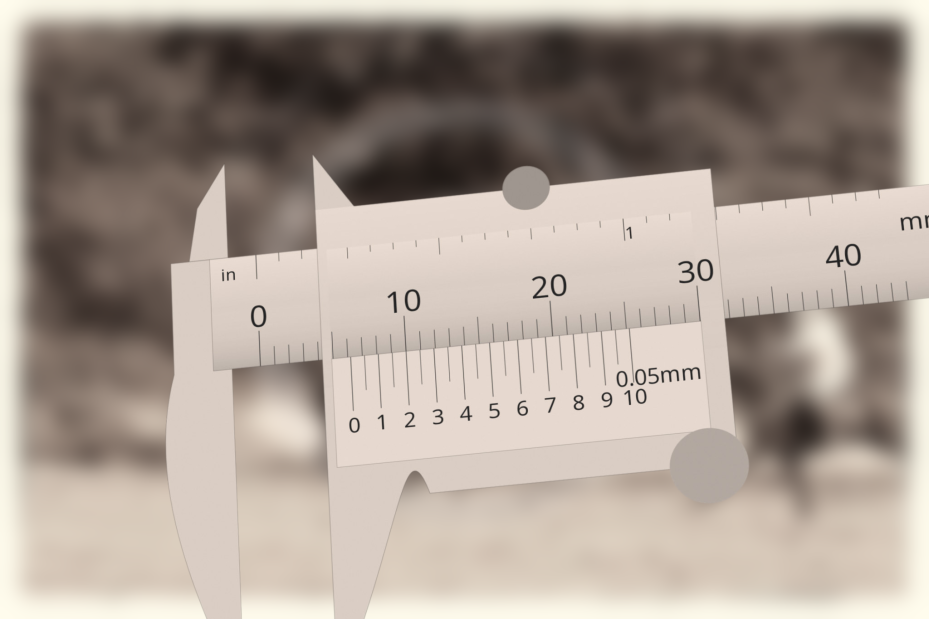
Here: 6.2 mm
